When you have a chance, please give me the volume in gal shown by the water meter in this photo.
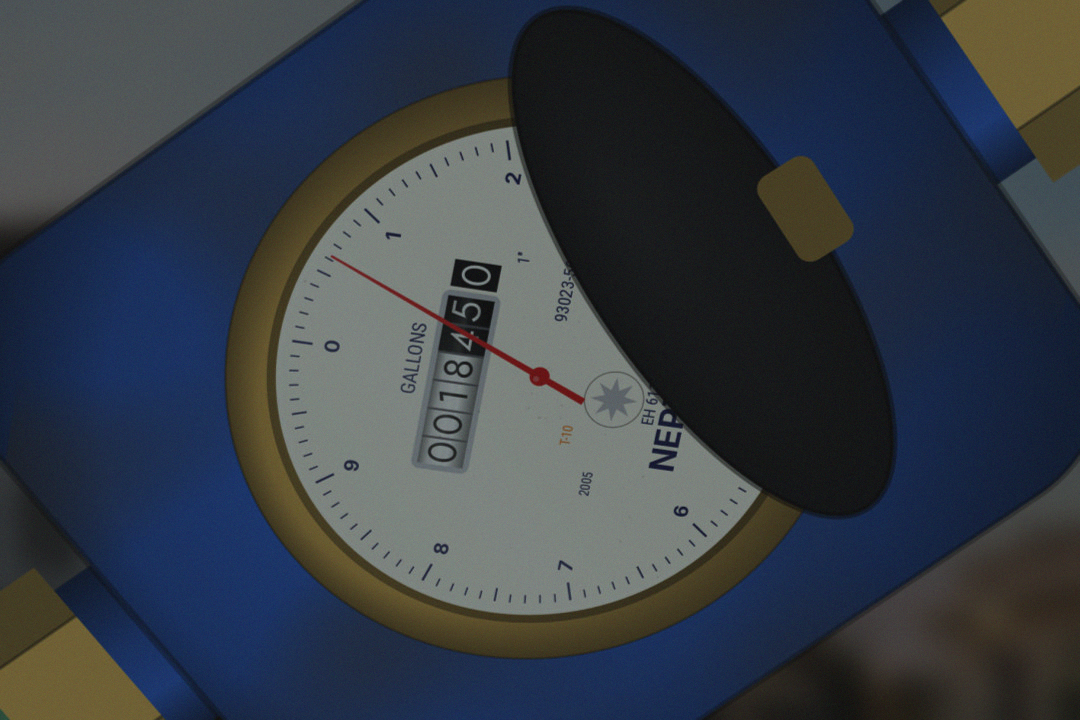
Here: 18450.6 gal
